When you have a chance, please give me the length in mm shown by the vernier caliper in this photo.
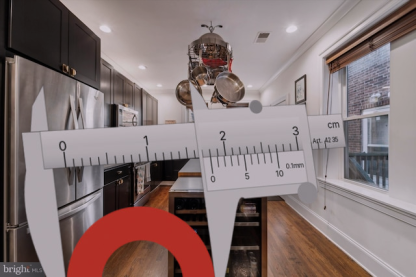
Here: 18.0 mm
